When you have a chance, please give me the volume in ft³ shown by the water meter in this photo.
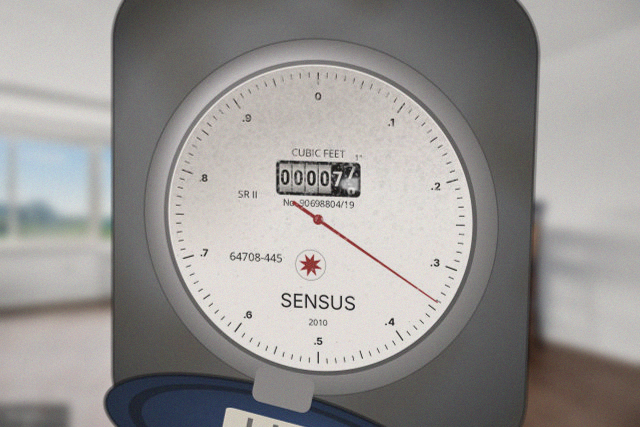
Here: 77.34 ft³
